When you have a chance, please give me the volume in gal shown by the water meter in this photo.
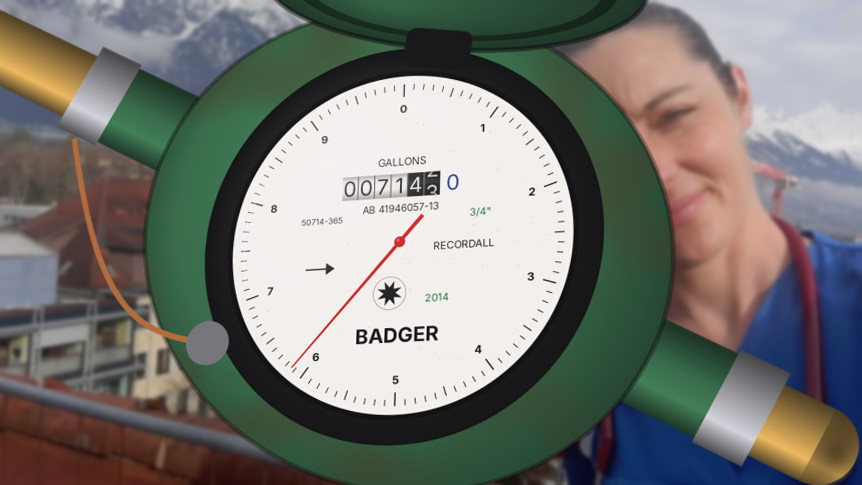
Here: 71426.1 gal
